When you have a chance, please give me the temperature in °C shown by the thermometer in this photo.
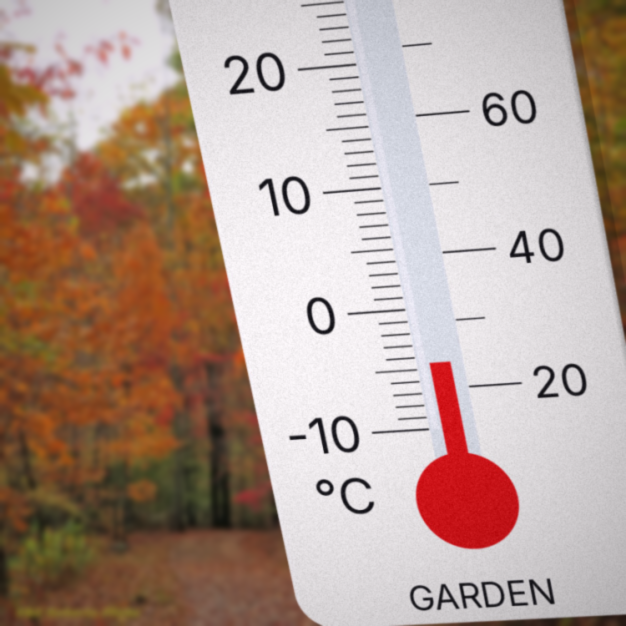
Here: -4.5 °C
